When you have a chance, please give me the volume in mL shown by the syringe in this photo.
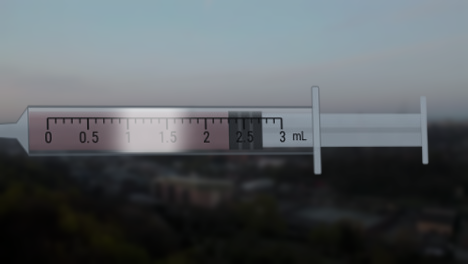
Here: 2.3 mL
